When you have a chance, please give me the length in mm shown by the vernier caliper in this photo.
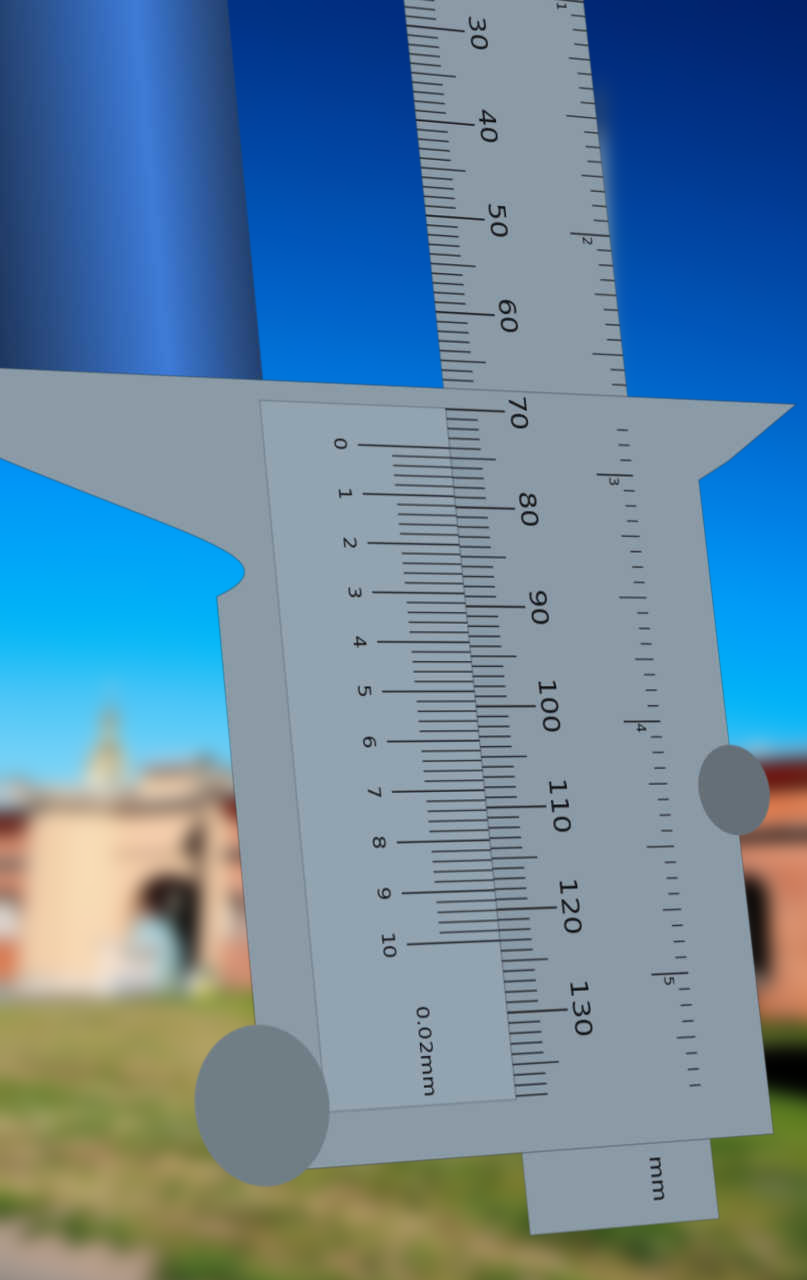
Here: 74.0 mm
